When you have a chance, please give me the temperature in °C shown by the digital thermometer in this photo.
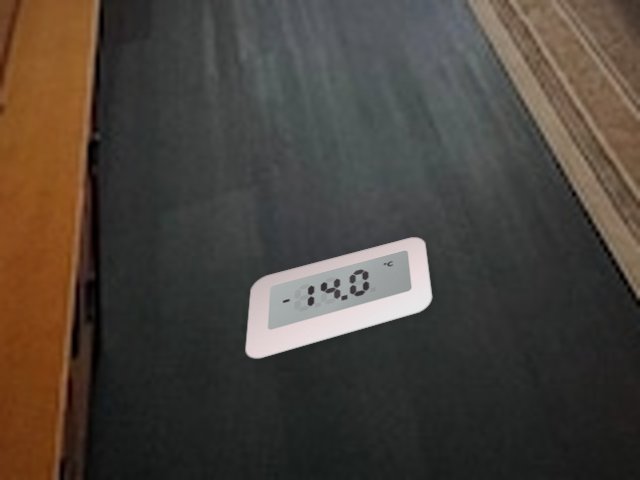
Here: -14.0 °C
